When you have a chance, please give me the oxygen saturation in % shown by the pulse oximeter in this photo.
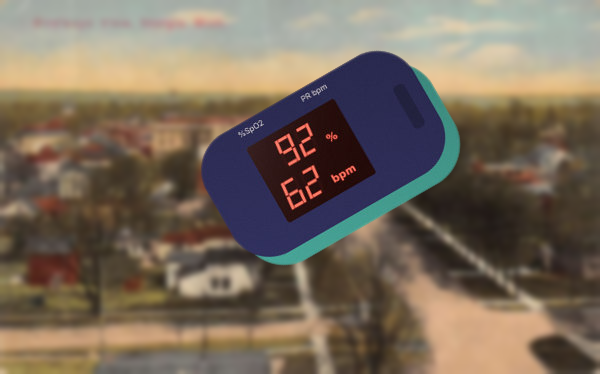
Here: 92 %
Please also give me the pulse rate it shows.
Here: 62 bpm
